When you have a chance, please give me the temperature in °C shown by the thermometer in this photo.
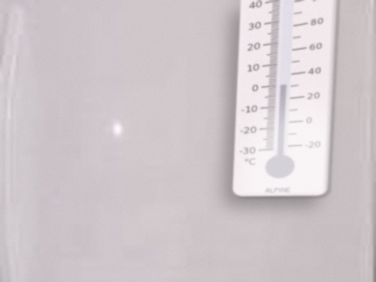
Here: 0 °C
